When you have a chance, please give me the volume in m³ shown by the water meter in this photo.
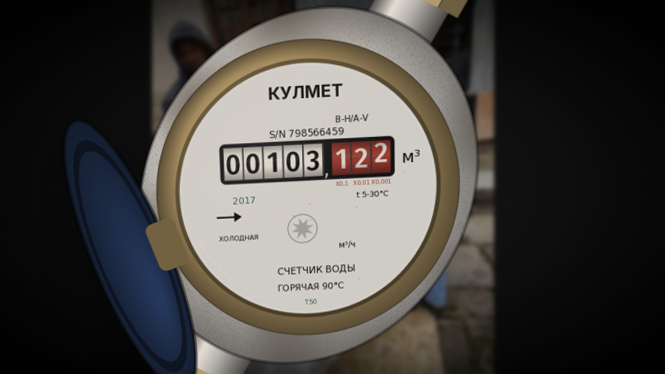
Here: 103.122 m³
